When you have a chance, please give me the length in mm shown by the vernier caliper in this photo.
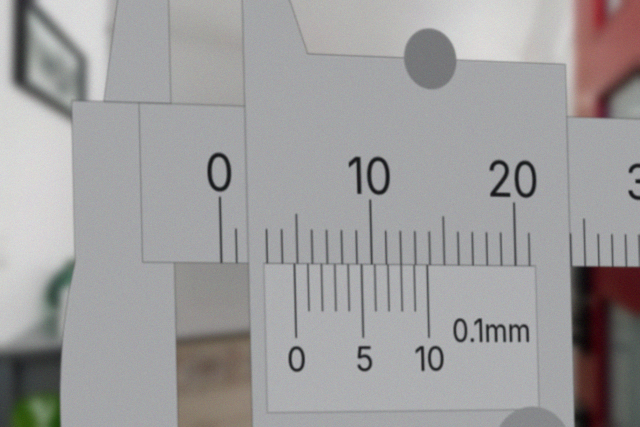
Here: 4.8 mm
